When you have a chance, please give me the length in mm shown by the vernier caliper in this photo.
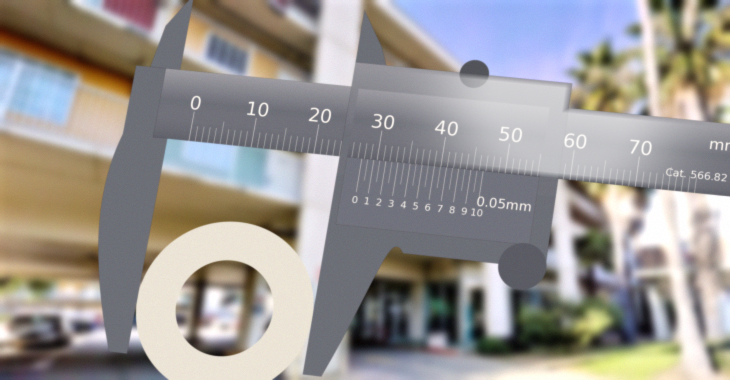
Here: 27.6 mm
